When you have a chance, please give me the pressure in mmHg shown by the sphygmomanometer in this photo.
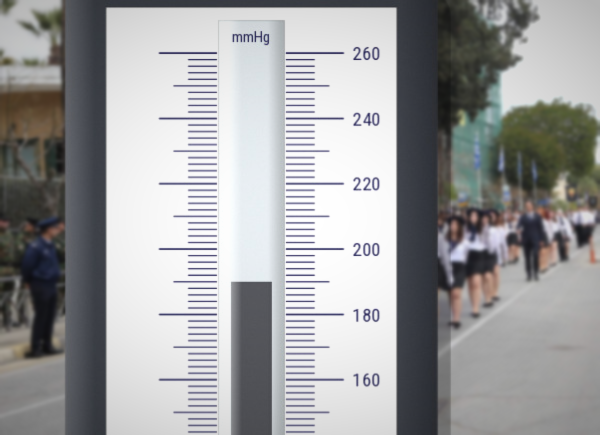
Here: 190 mmHg
